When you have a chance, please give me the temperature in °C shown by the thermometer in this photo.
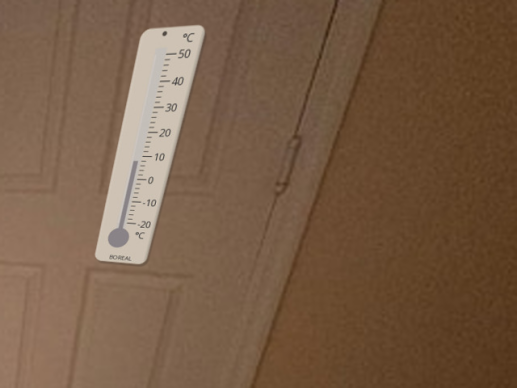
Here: 8 °C
